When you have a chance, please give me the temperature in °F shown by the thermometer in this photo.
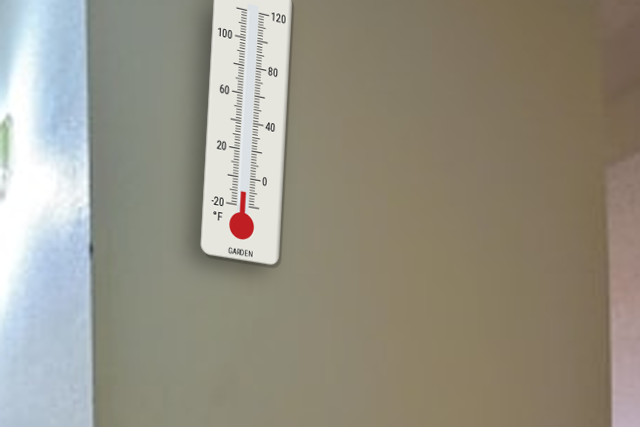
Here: -10 °F
